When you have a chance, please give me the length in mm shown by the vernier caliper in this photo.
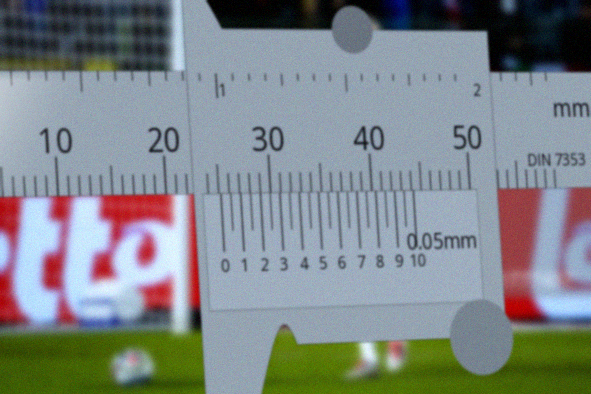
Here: 25.2 mm
